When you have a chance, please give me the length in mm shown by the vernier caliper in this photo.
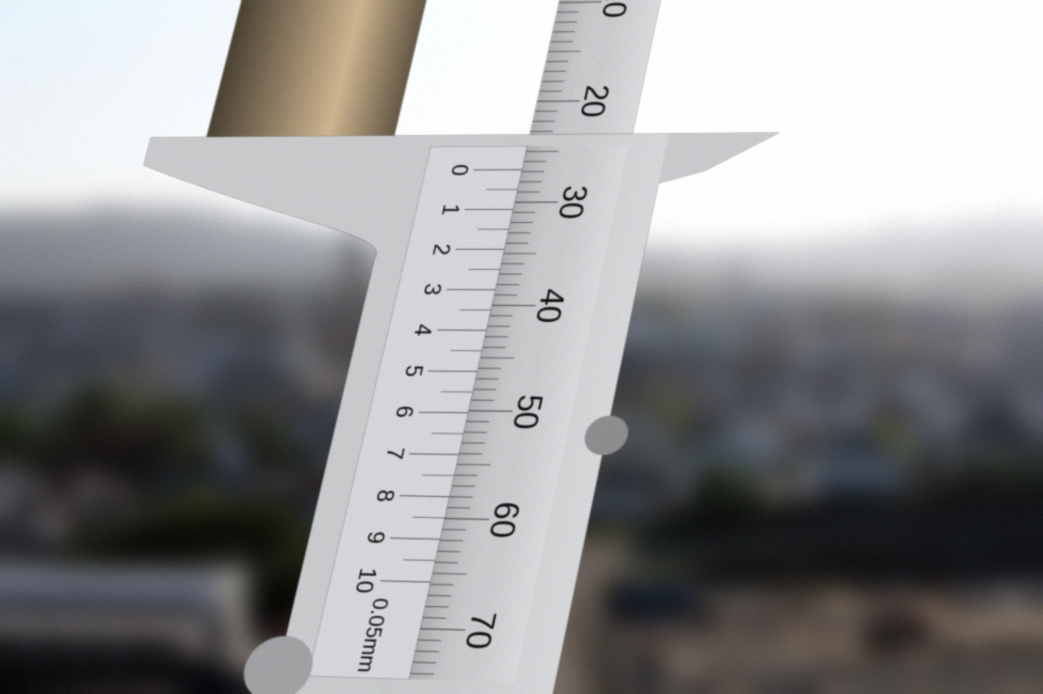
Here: 26.8 mm
